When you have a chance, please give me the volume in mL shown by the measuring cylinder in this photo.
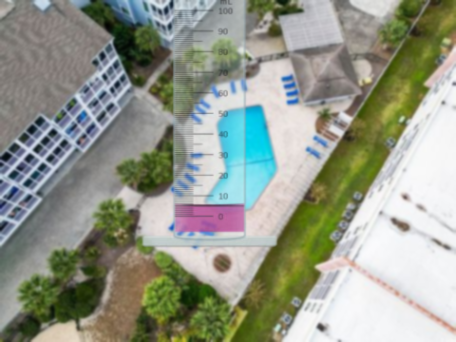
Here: 5 mL
